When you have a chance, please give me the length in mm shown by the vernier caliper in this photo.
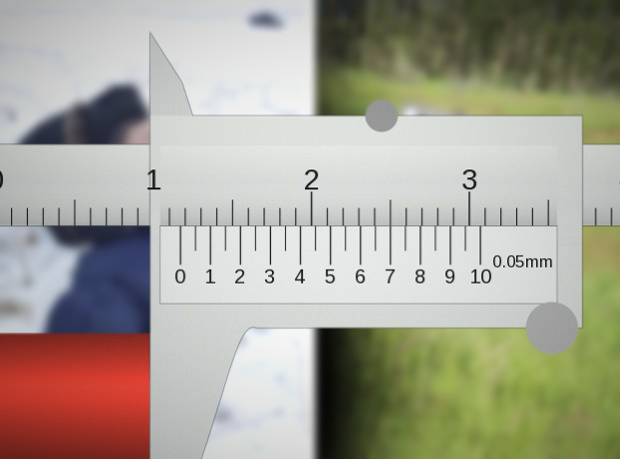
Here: 11.7 mm
